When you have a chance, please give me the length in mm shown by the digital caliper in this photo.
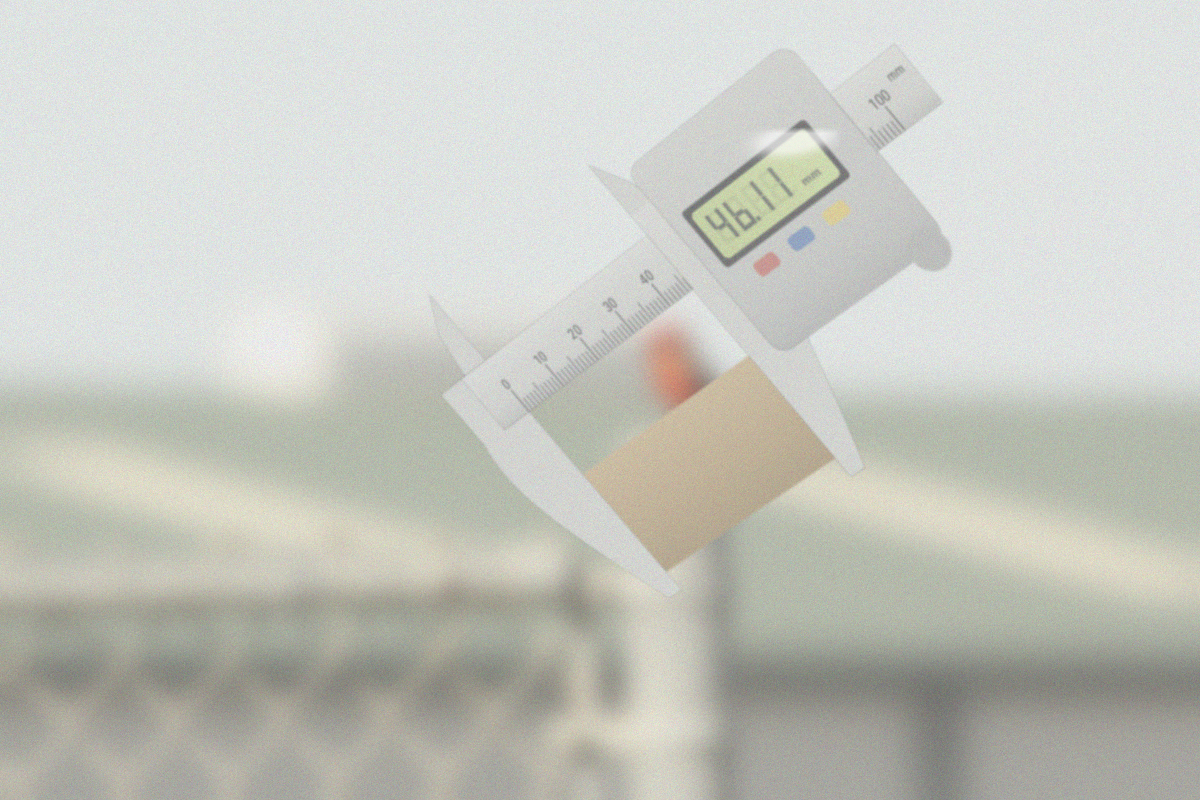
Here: 46.11 mm
